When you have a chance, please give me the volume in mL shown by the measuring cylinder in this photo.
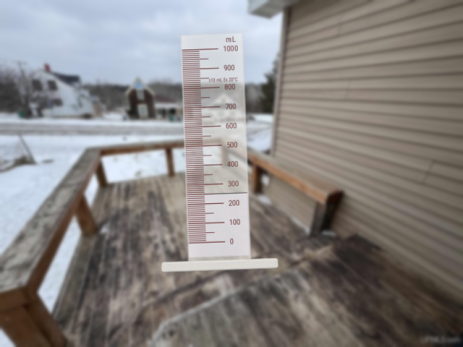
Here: 250 mL
